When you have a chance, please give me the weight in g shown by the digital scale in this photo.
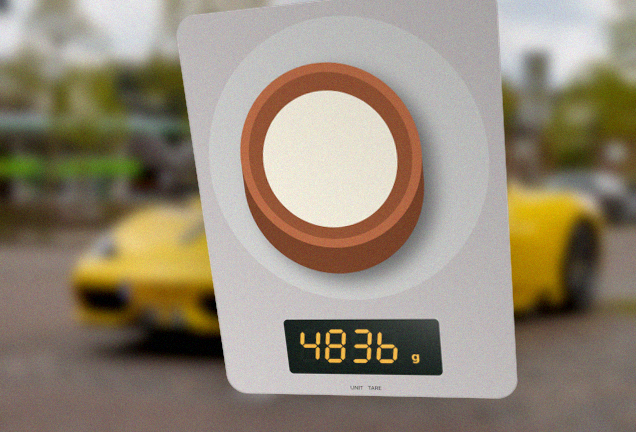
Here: 4836 g
